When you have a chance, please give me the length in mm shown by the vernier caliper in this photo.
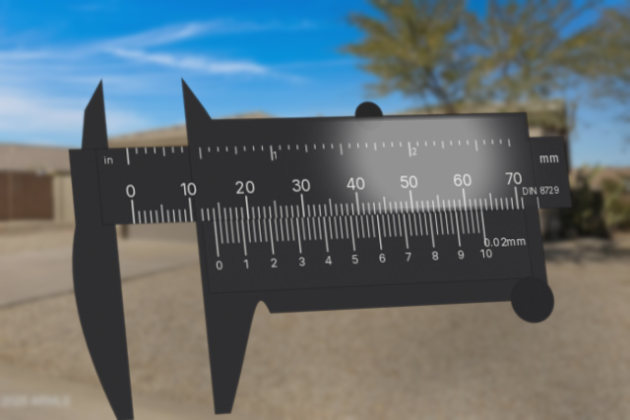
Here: 14.0 mm
